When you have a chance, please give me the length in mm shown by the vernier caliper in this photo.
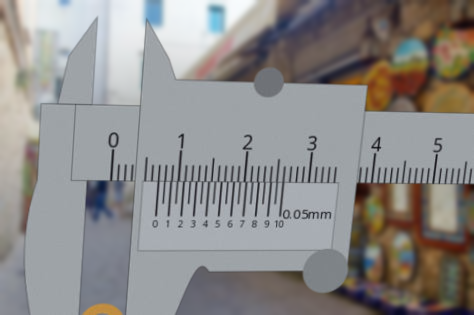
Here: 7.0 mm
